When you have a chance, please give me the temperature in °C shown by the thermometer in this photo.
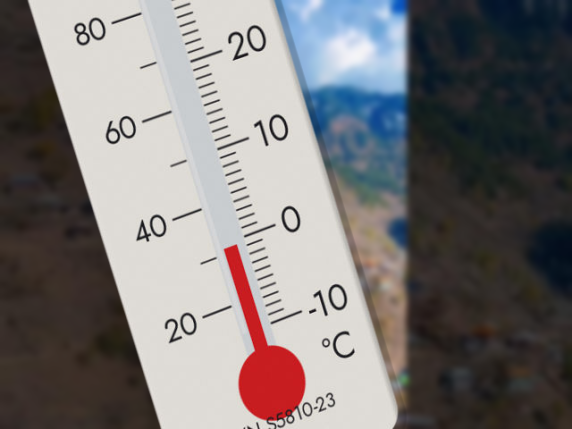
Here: -0.5 °C
